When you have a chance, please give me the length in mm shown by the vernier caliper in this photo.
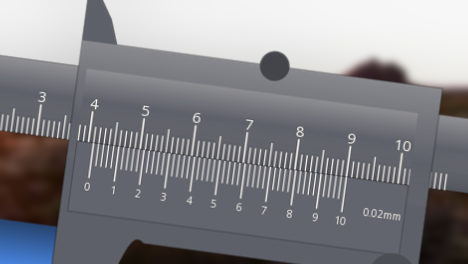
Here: 41.0 mm
